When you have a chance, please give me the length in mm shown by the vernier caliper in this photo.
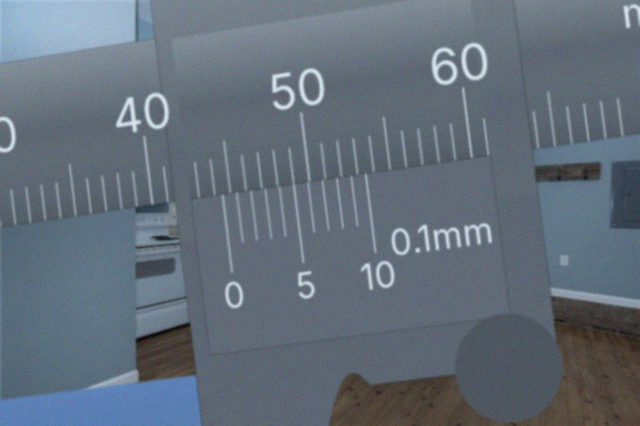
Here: 44.5 mm
